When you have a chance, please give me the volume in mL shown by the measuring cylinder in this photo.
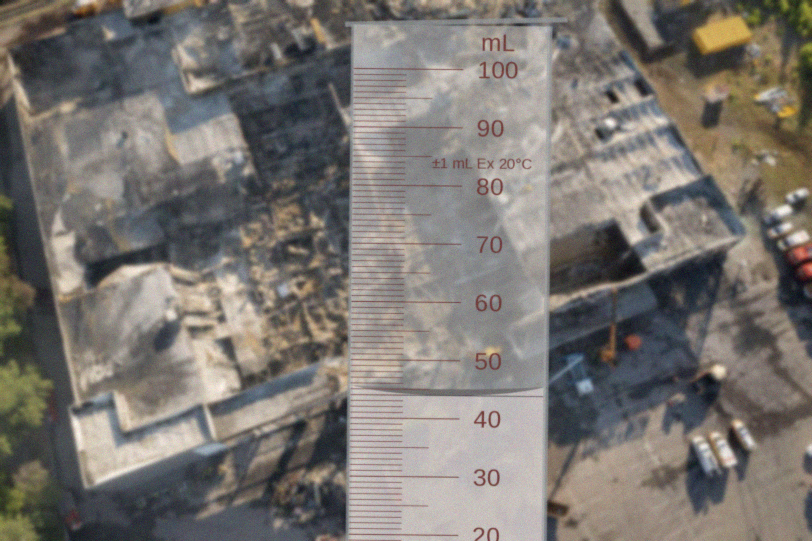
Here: 44 mL
